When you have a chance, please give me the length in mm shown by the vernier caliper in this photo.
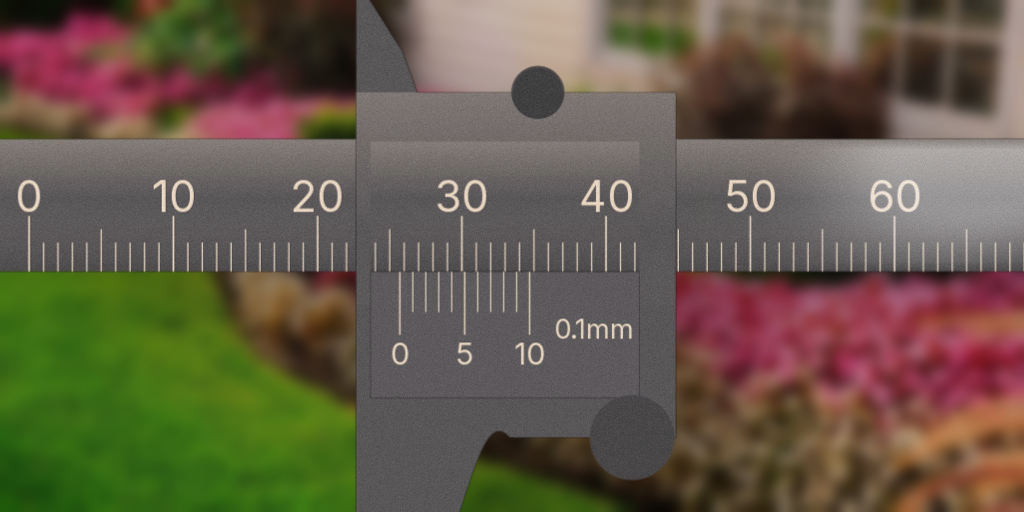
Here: 25.7 mm
